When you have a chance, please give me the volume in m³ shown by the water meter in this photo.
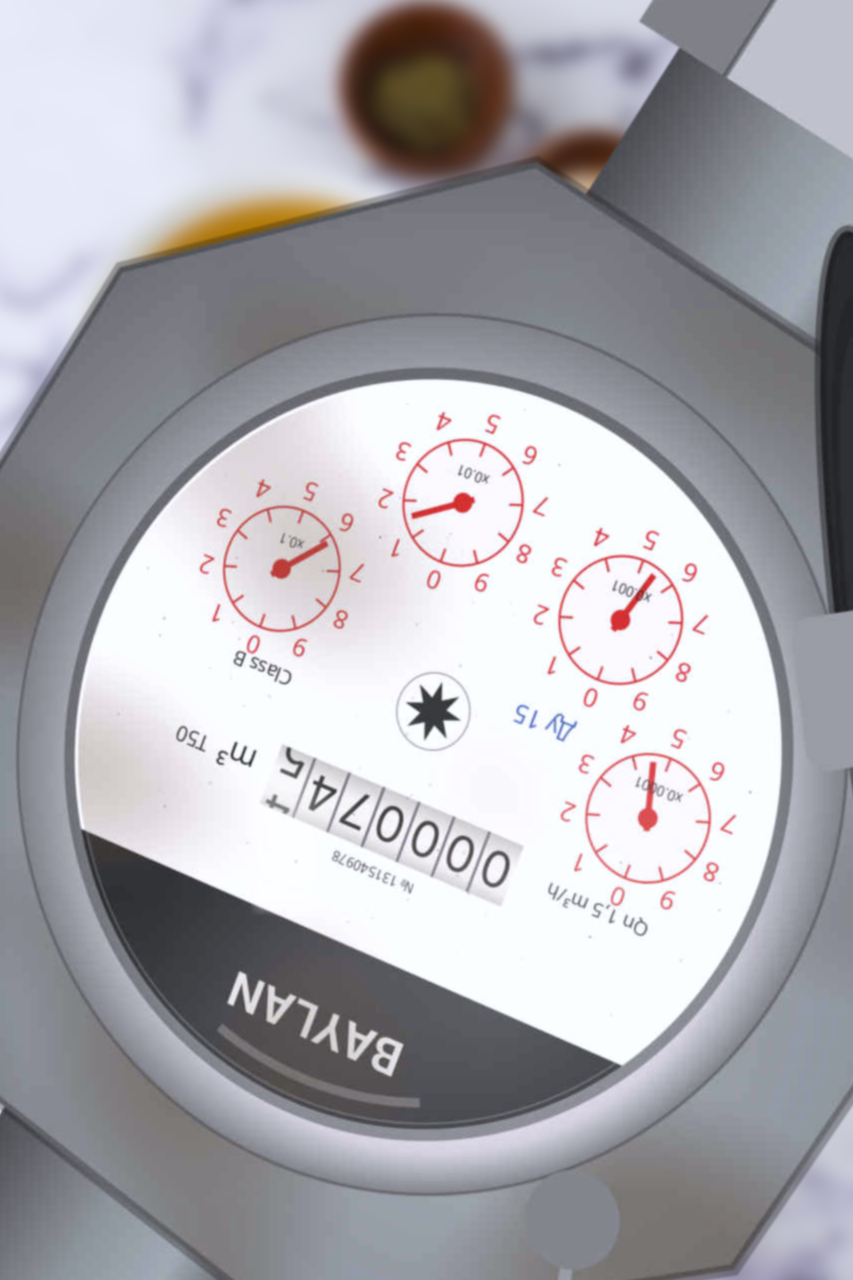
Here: 744.6154 m³
